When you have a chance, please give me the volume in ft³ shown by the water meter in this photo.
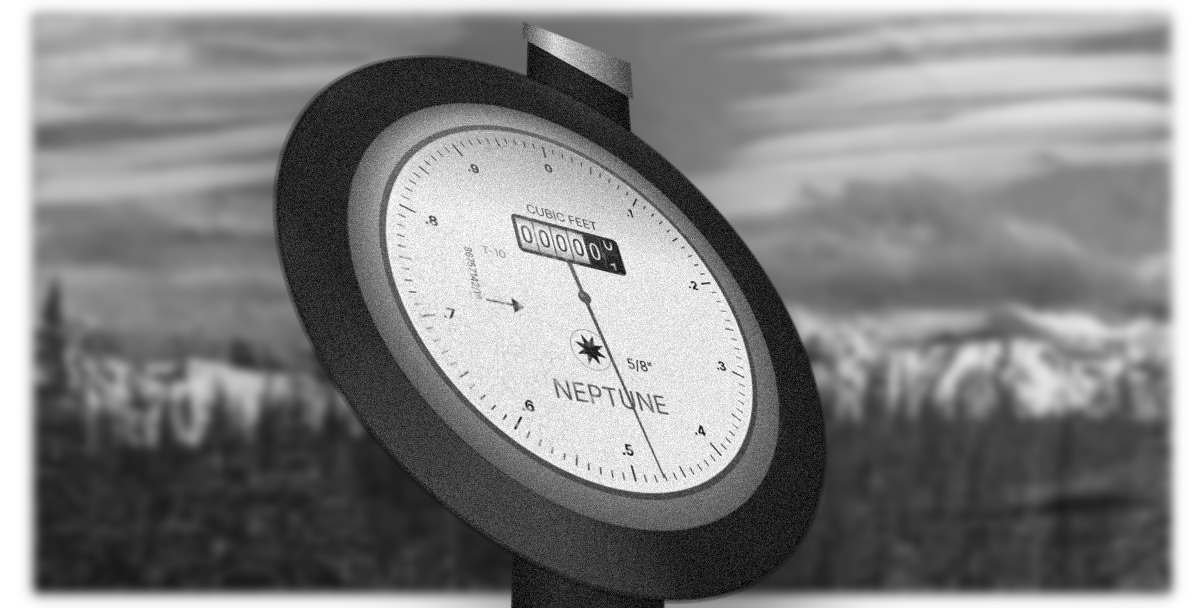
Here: 0.47 ft³
